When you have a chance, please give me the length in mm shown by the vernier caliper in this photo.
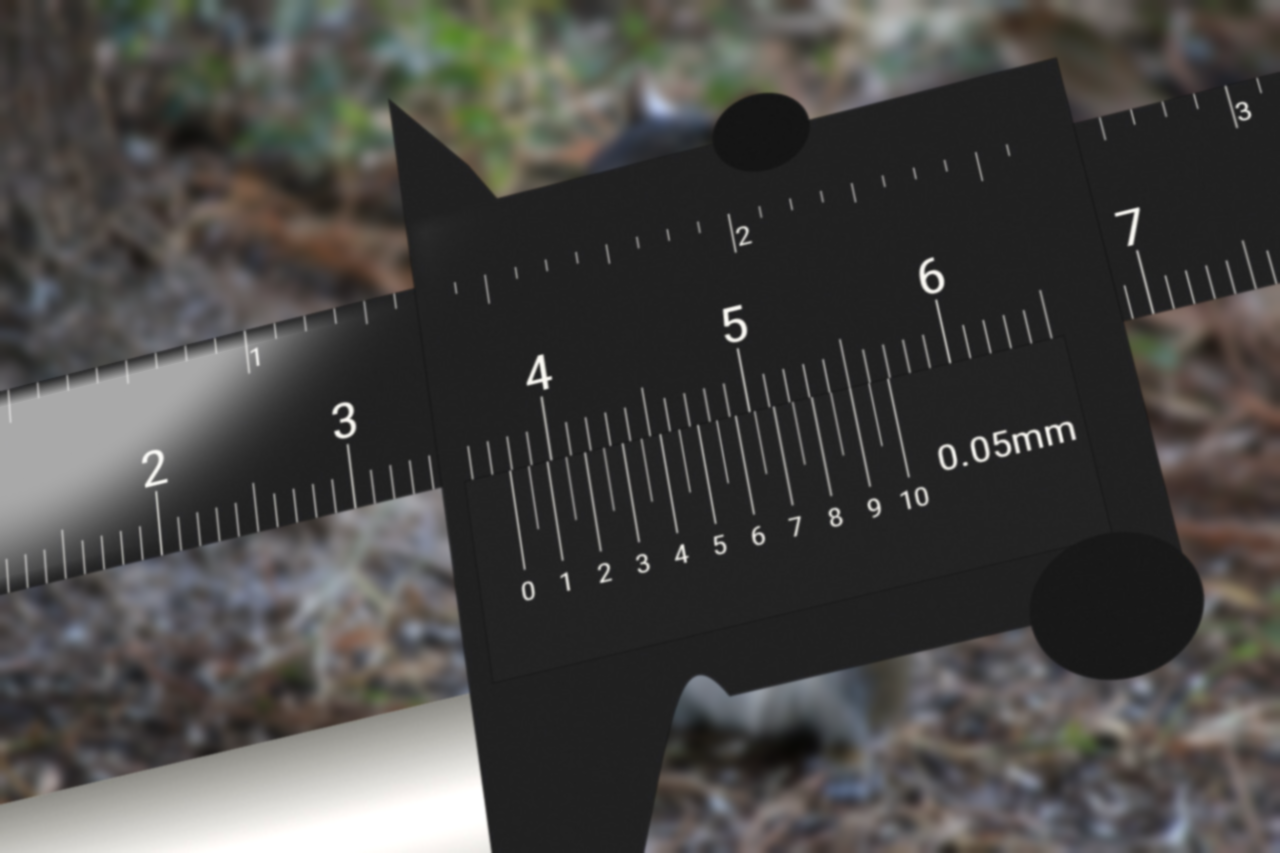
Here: 37.9 mm
